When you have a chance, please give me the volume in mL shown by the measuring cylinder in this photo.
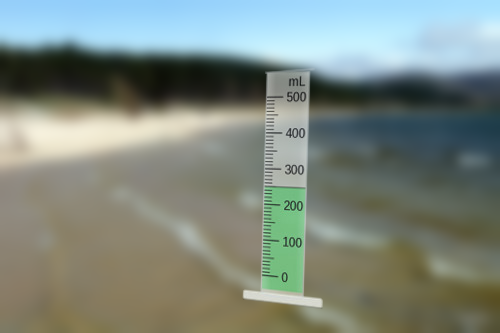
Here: 250 mL
